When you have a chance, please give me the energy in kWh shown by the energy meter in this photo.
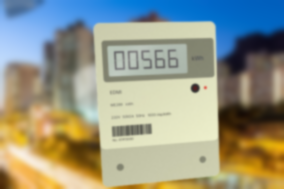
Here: 566 kWh
